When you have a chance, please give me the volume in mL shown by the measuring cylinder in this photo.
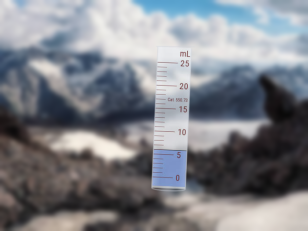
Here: 6 mL
